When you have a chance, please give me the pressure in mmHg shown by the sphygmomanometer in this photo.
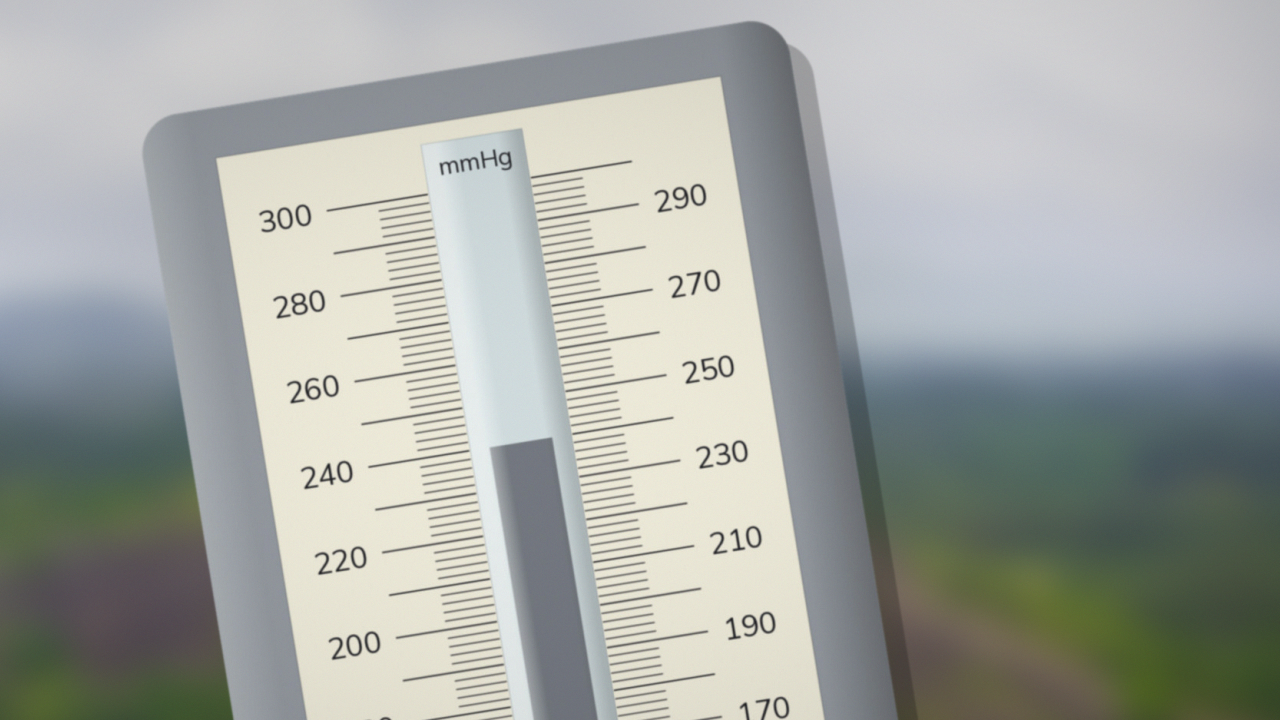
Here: 240 mmHg
